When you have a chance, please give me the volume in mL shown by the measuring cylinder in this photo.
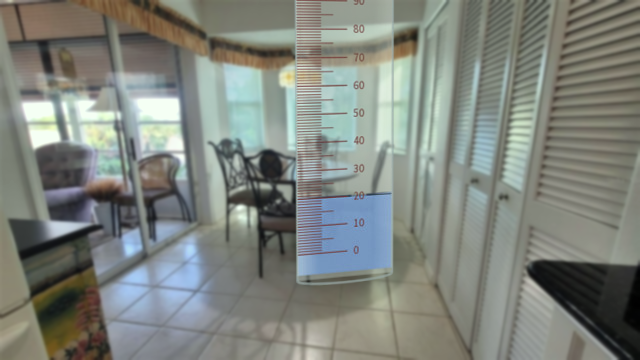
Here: 20 mL
